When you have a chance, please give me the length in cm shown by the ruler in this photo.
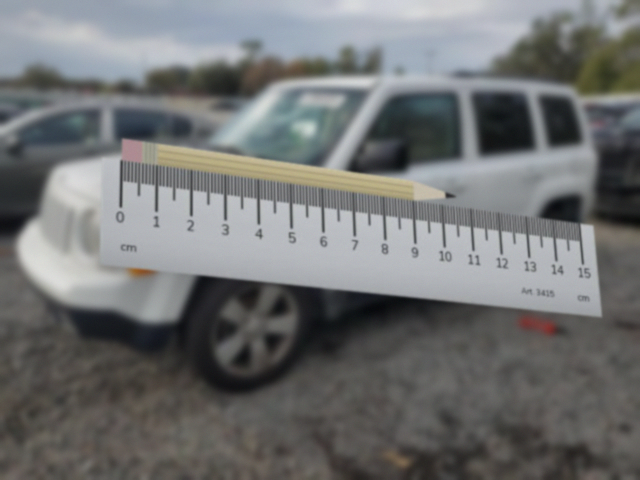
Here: 10.5 cm
